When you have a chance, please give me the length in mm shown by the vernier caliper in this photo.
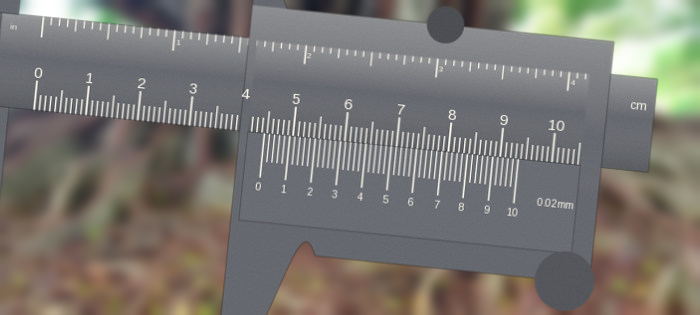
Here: 44.5 mm
